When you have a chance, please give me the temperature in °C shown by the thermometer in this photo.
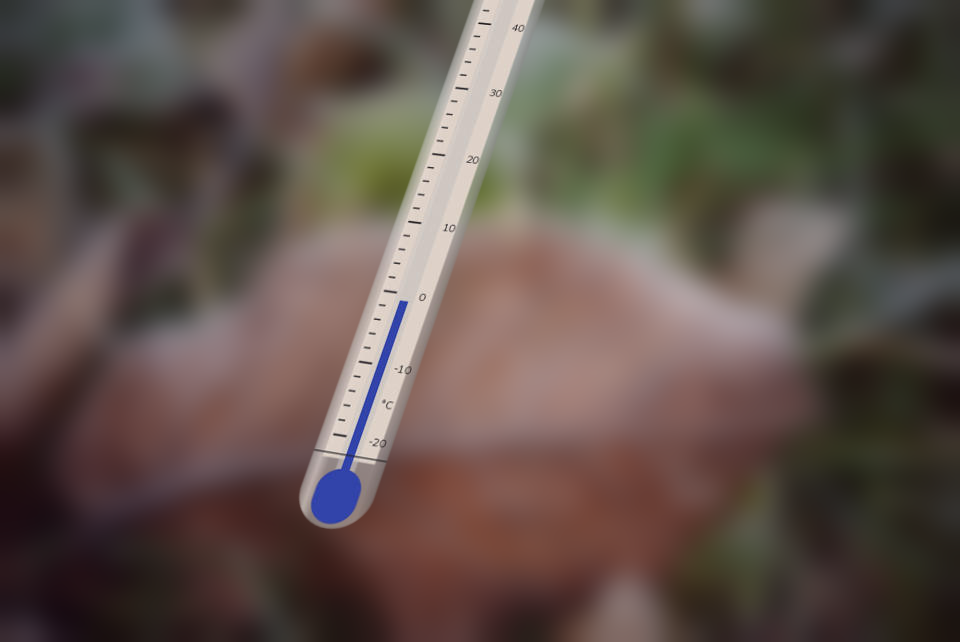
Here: -1 °C
